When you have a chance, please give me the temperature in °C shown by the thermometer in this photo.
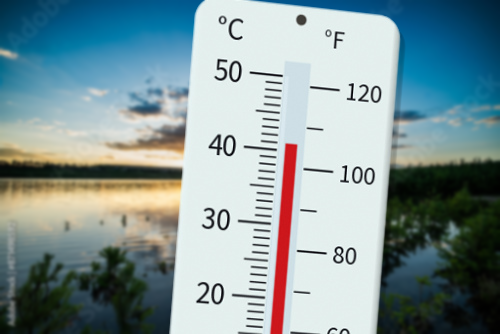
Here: 41 °C
